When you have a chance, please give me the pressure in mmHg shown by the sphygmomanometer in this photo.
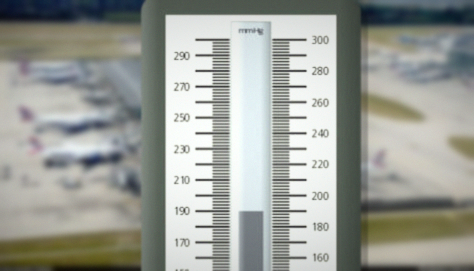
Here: 190 mmHg
